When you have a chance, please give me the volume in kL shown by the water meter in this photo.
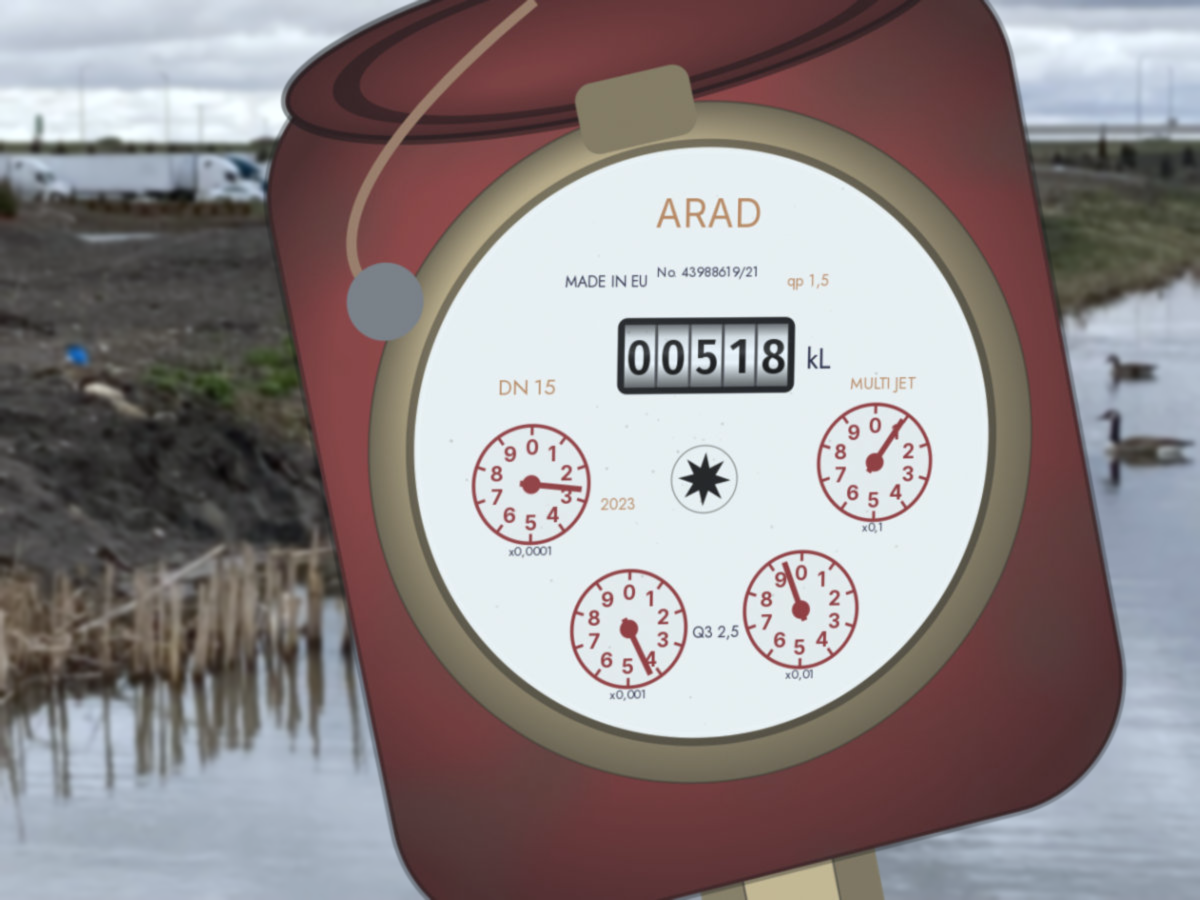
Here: 518.0942 kL
